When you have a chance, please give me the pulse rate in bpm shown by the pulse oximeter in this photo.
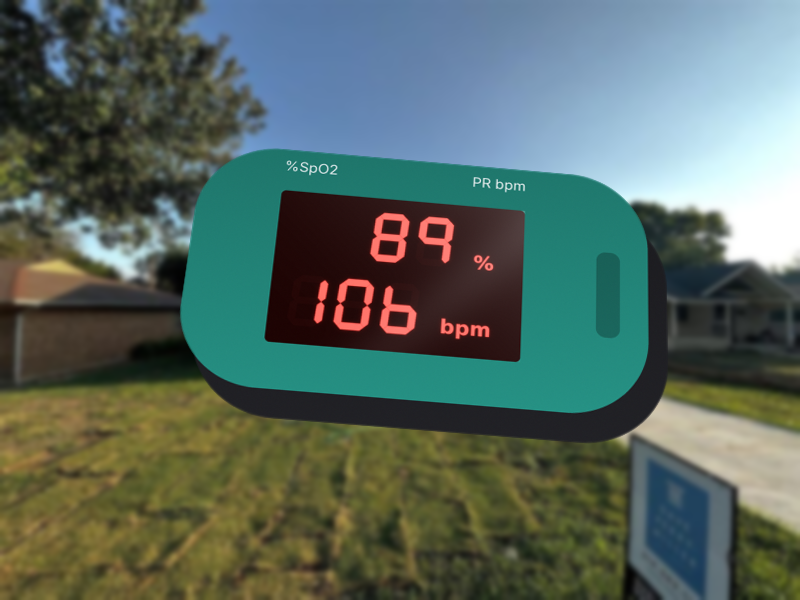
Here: 106 bpm
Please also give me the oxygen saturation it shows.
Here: 89 %
